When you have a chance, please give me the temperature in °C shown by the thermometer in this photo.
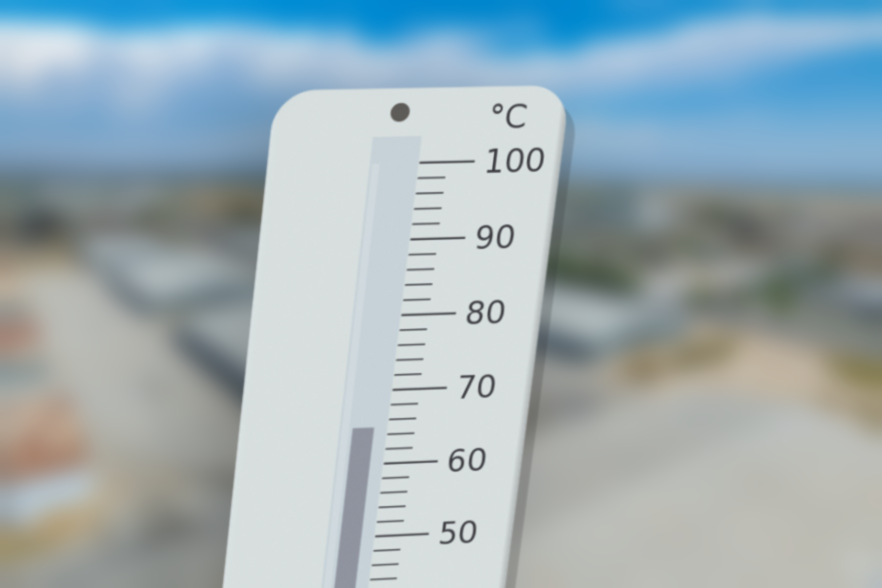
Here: 65 °C
